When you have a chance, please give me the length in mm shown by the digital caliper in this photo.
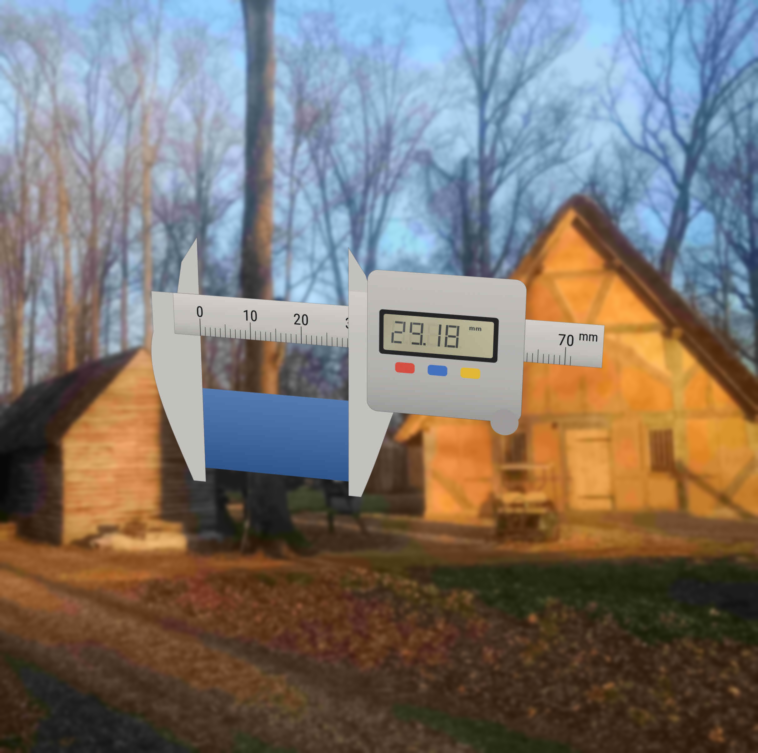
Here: 29.18 mm
